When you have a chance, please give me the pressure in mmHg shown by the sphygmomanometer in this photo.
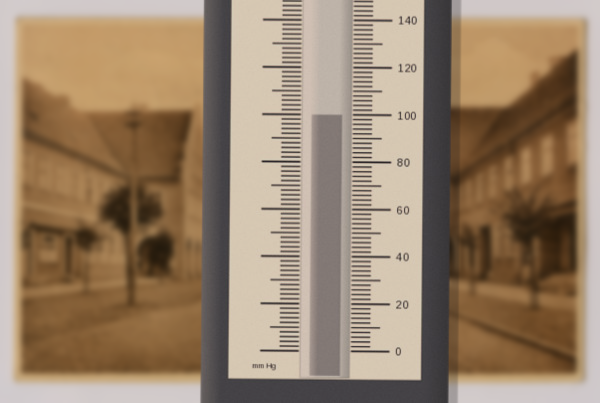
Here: 100 mmHg
